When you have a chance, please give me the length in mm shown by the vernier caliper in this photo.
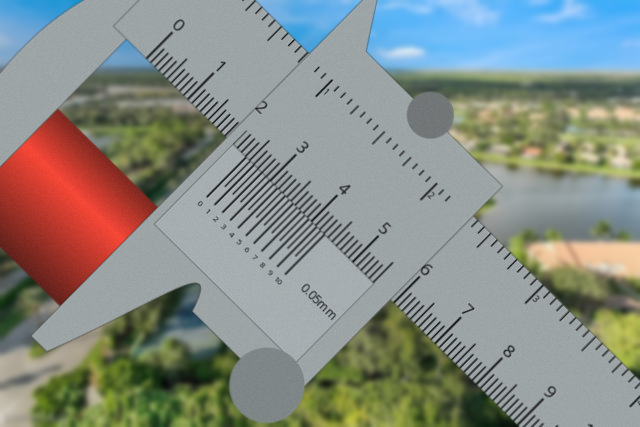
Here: 24.2 mm
